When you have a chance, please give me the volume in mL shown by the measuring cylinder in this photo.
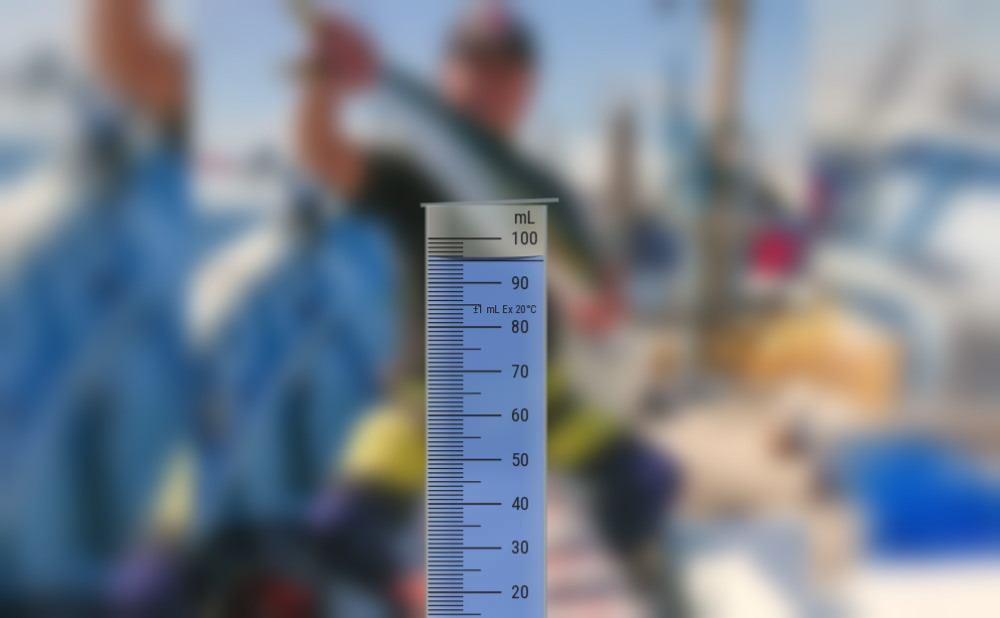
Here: 95 mL
